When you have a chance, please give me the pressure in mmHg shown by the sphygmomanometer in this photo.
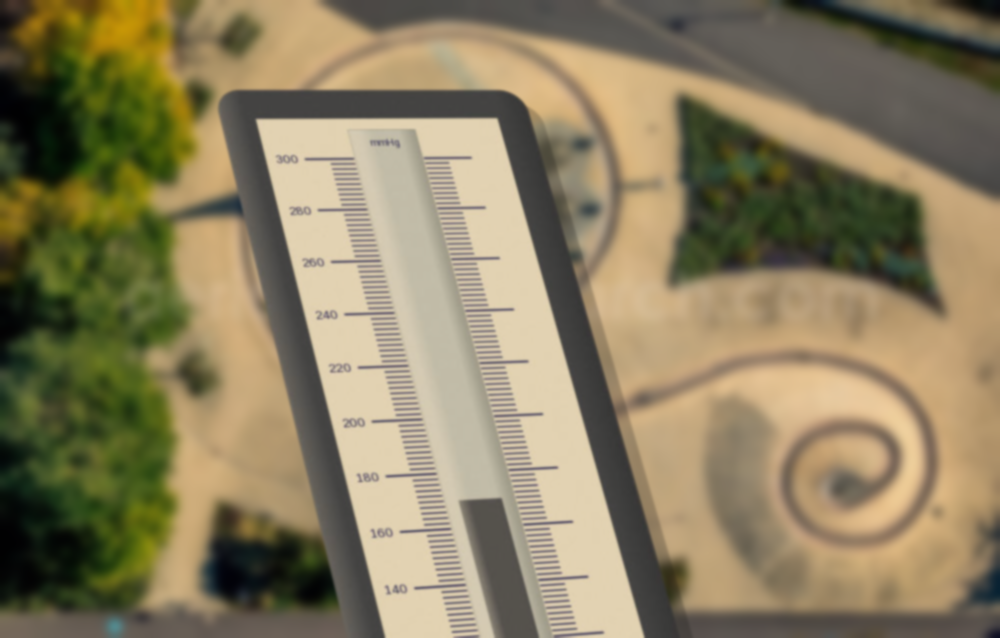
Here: 170 mmHg
